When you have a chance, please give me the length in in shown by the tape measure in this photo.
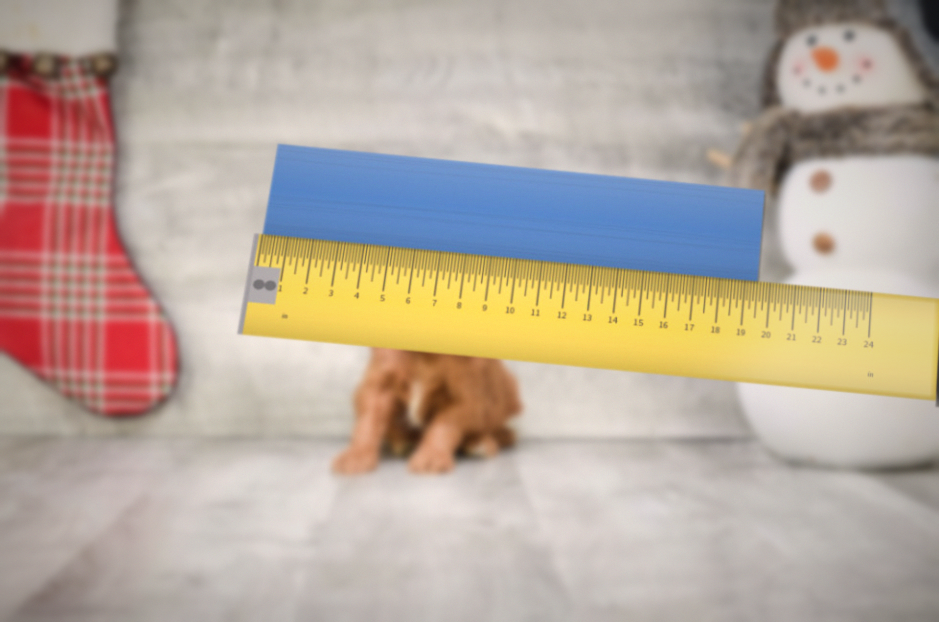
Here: 19.5 in
